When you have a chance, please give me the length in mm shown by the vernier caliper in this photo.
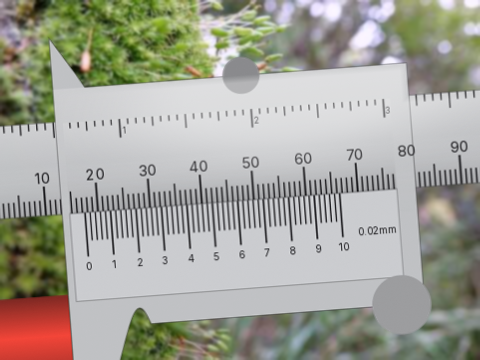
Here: 17.5 mm
